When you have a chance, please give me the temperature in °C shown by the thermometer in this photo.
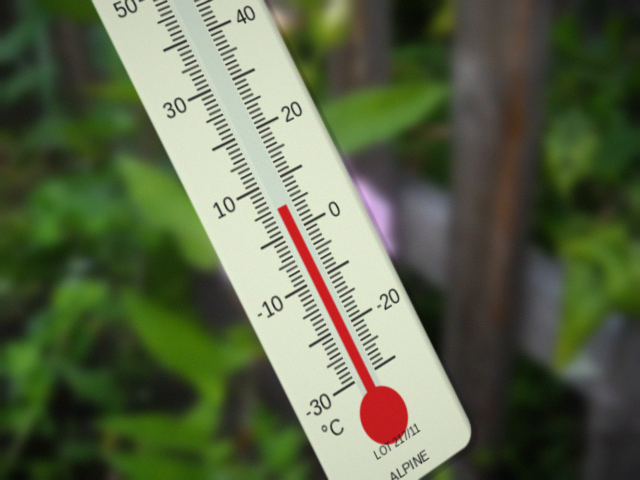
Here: 5 °C
